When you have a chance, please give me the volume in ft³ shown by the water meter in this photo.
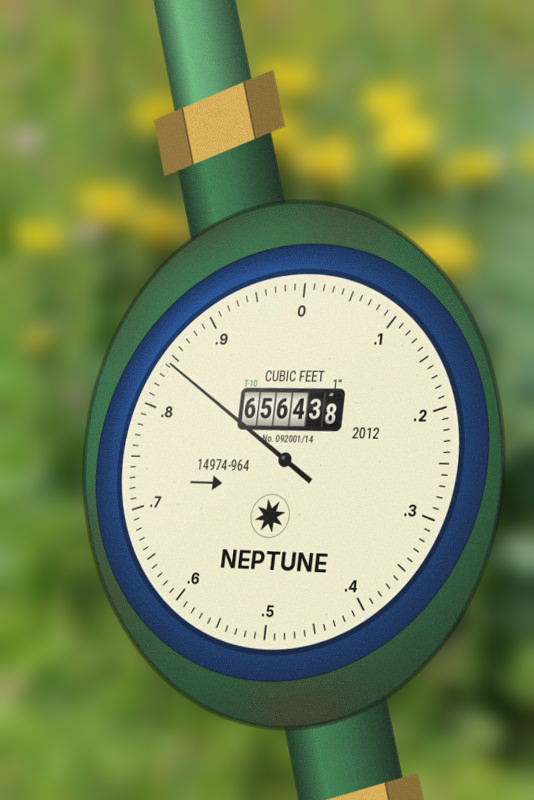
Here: 656437.84 ft³
